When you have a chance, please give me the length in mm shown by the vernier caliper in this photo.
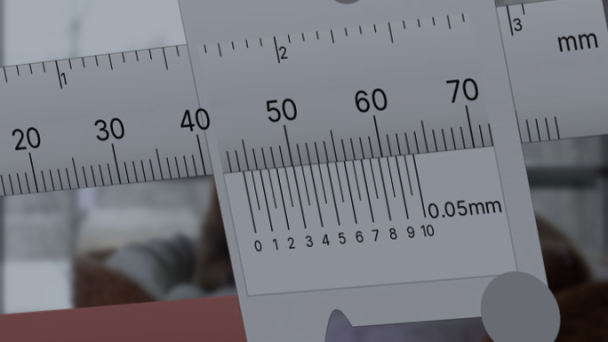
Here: 44.4 mm
